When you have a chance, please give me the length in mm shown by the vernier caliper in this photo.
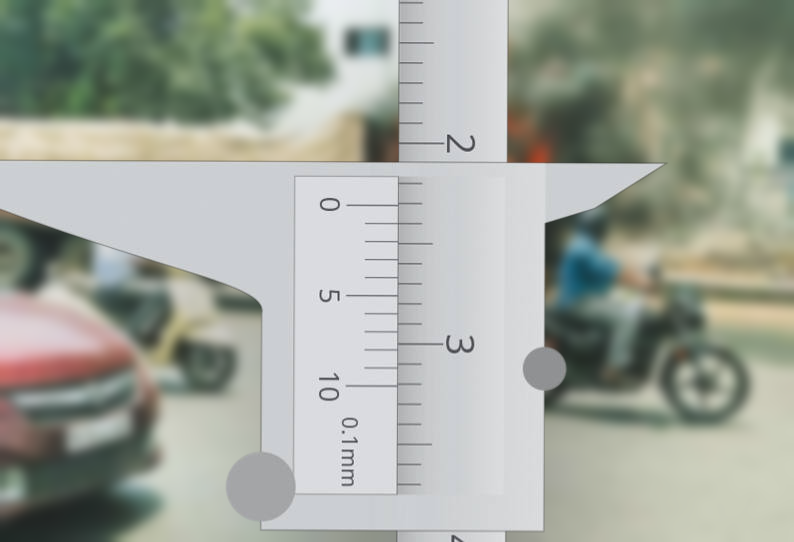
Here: 23.1 mm
